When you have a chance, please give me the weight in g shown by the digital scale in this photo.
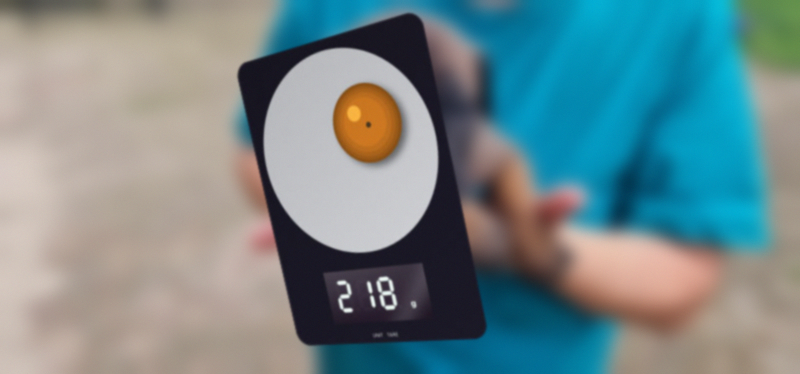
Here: 218 g
